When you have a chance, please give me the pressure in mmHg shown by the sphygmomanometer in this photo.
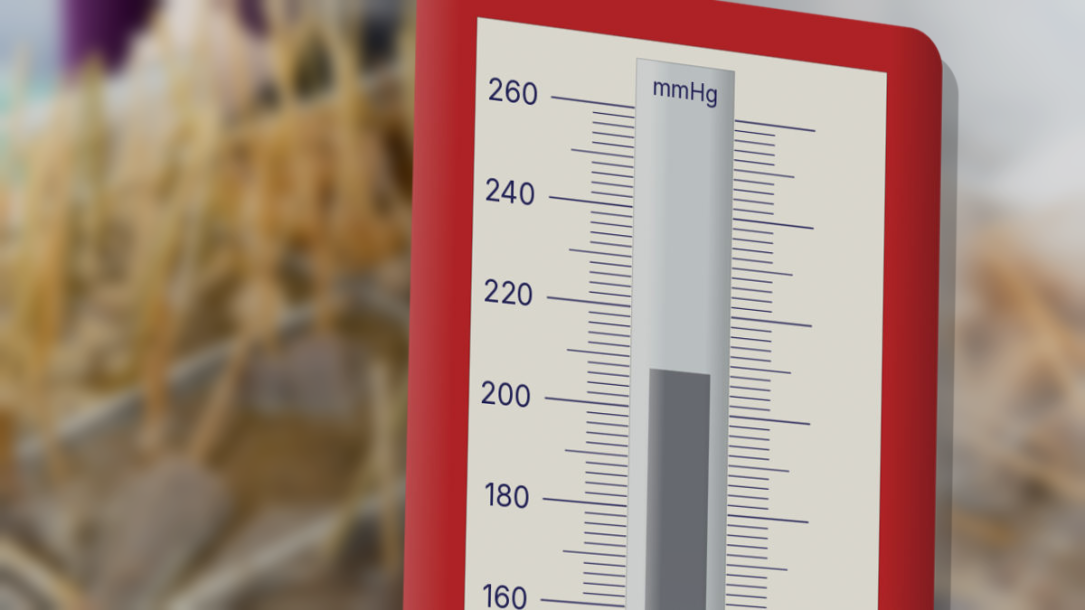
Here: 208 mmHg
